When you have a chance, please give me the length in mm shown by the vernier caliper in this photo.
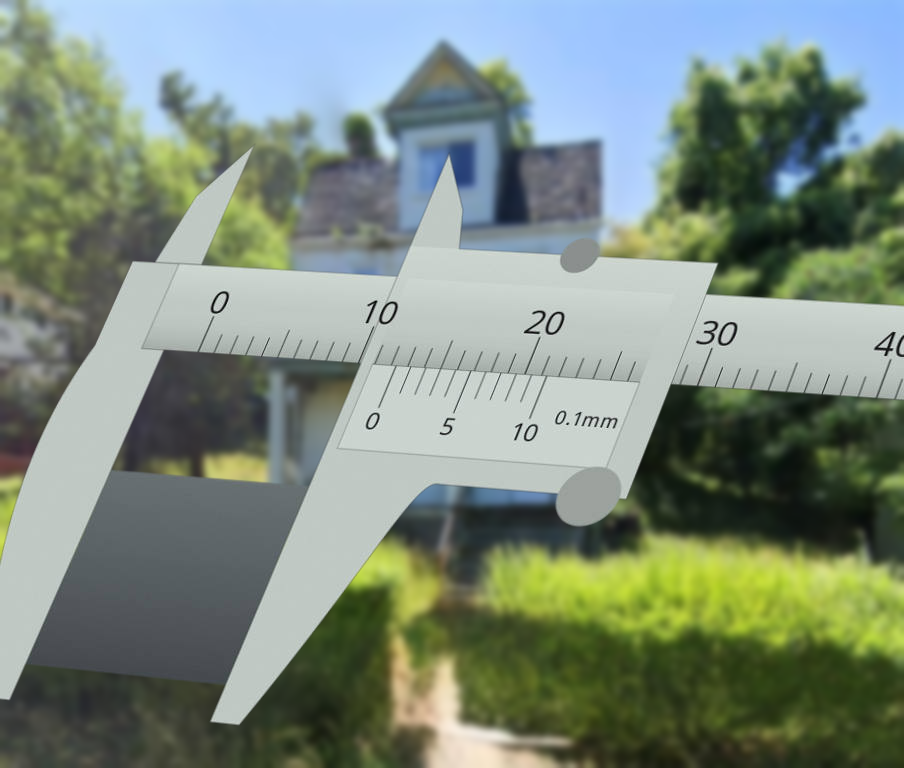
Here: 12.3 mm
